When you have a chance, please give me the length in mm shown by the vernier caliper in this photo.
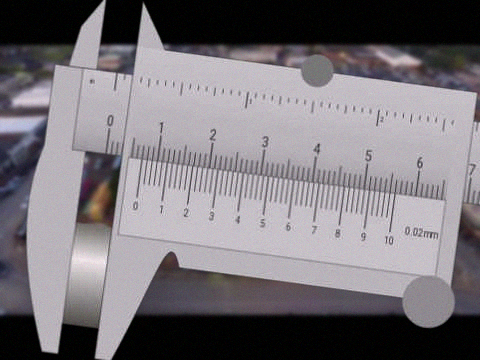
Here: 7.0 mm
